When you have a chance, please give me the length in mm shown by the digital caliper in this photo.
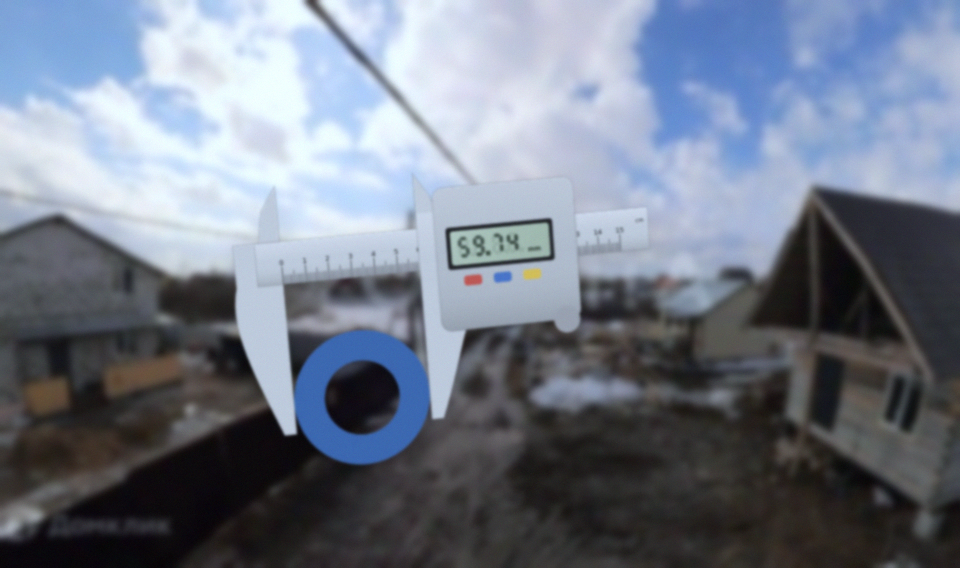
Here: 59.74 mm
